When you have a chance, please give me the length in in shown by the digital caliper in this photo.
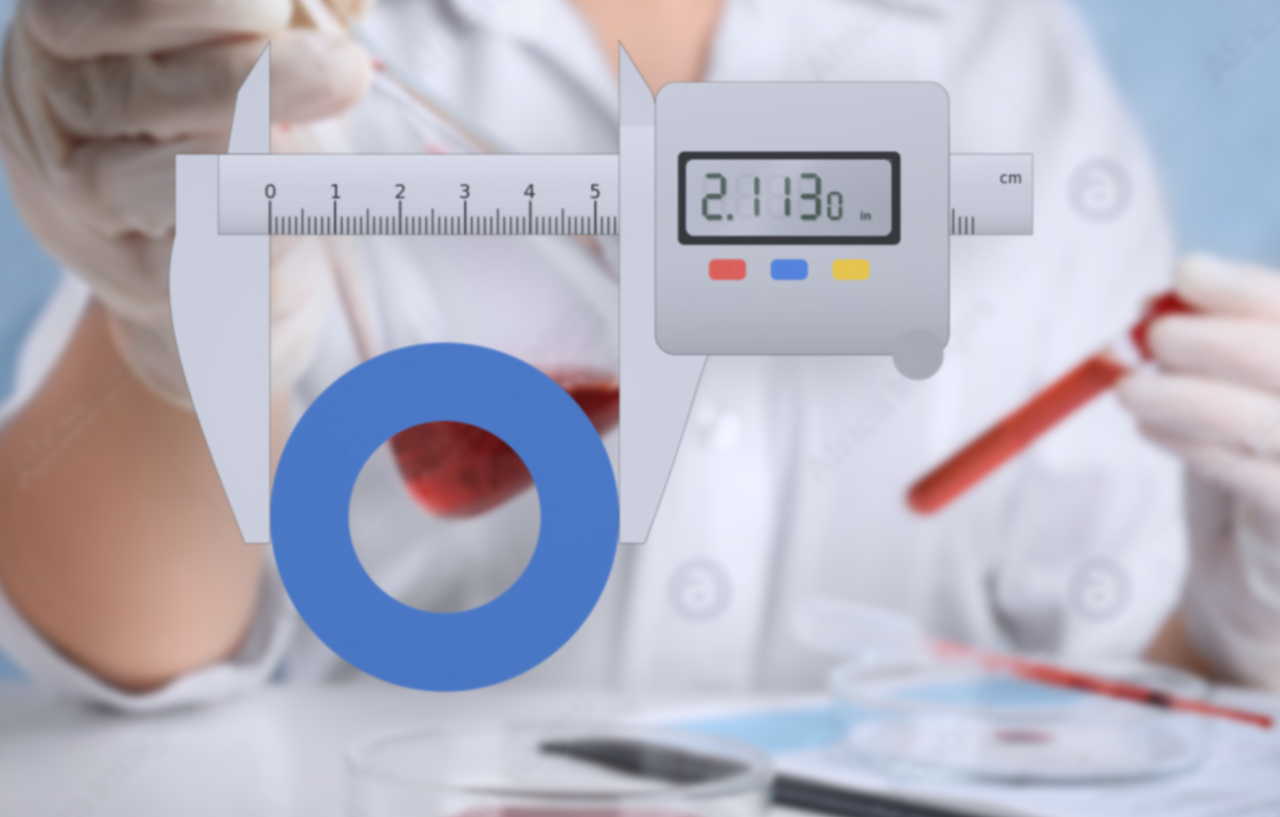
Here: 2.1130 in
